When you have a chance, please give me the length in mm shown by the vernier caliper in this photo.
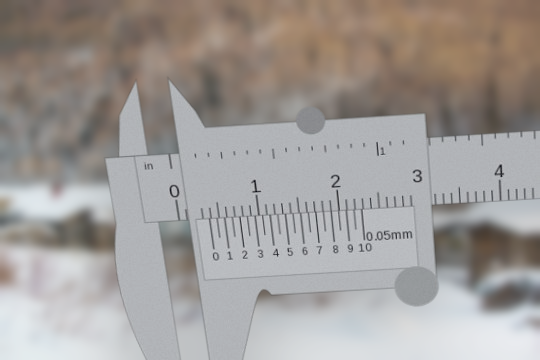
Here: 3.8 mm
